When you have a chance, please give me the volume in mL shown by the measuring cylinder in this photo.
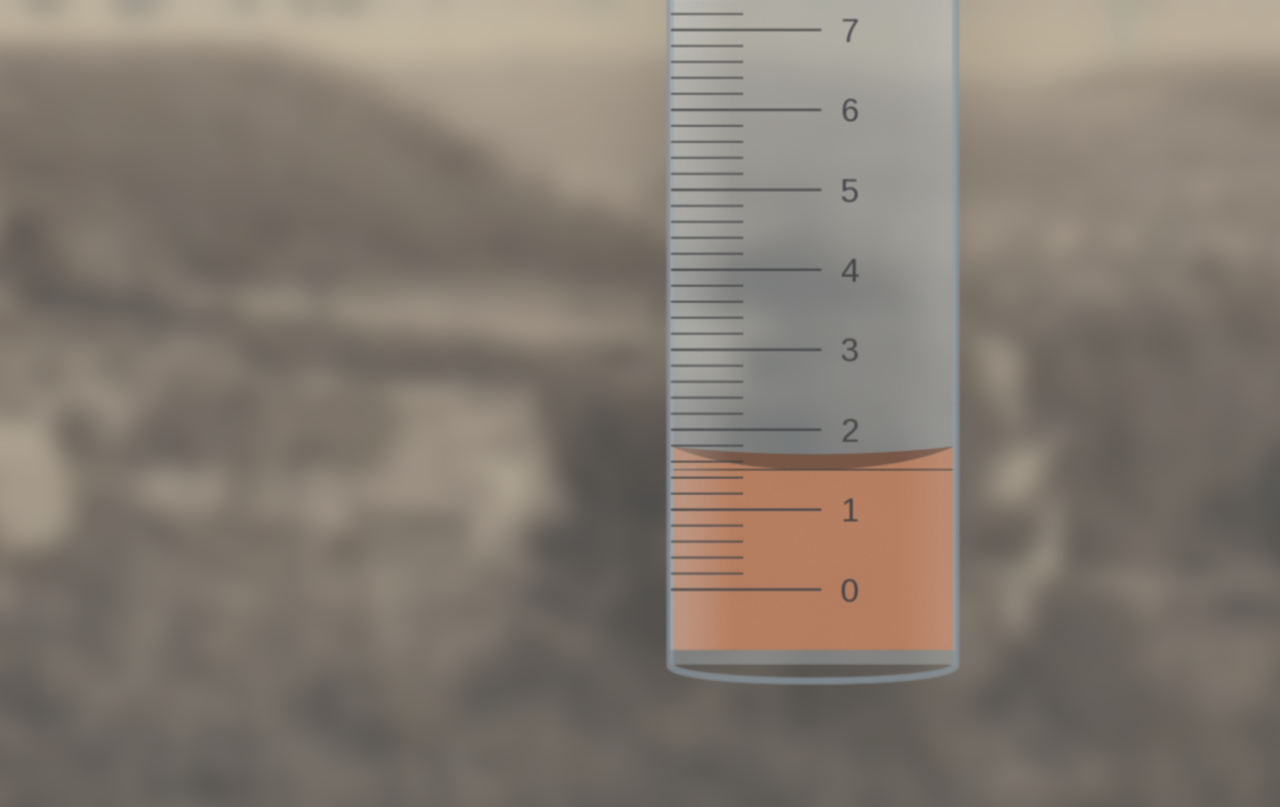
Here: 1.5 mL
